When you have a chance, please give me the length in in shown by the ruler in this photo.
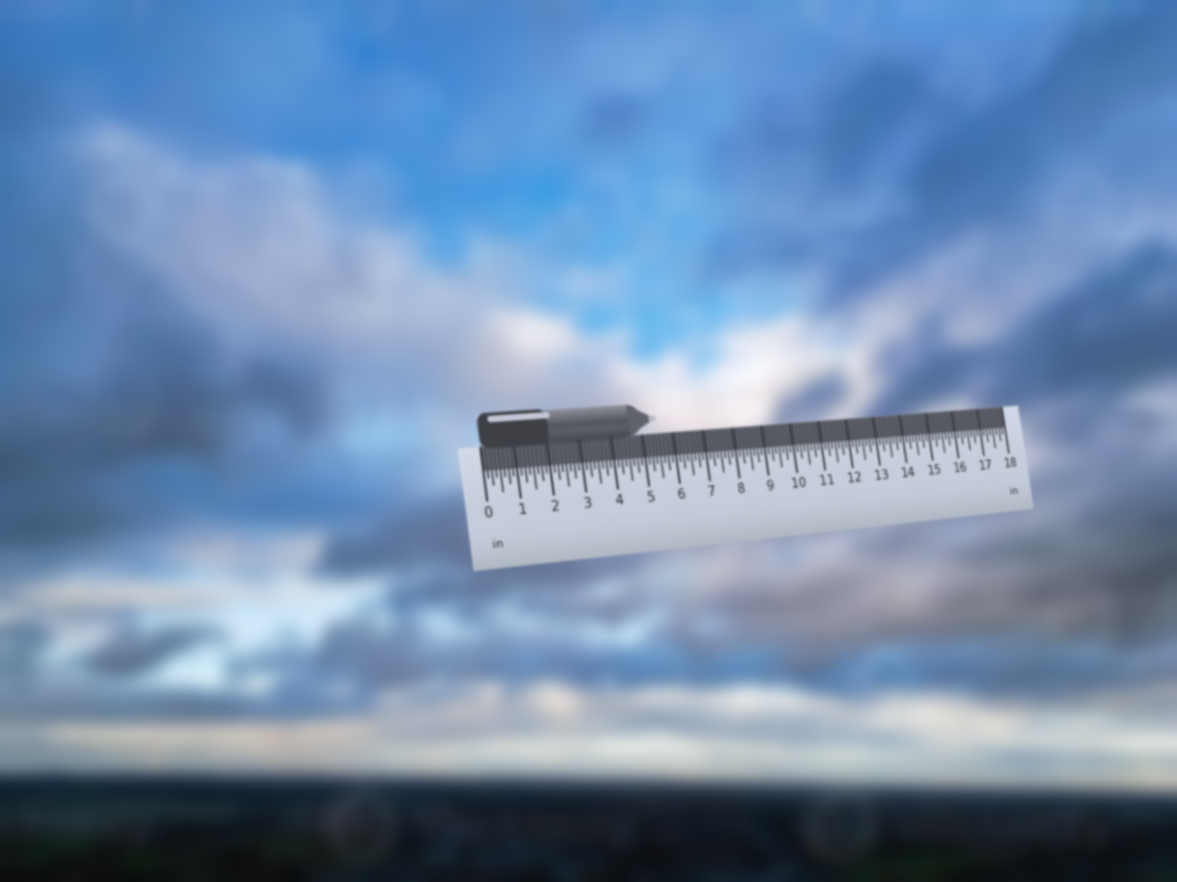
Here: 5.5 in
